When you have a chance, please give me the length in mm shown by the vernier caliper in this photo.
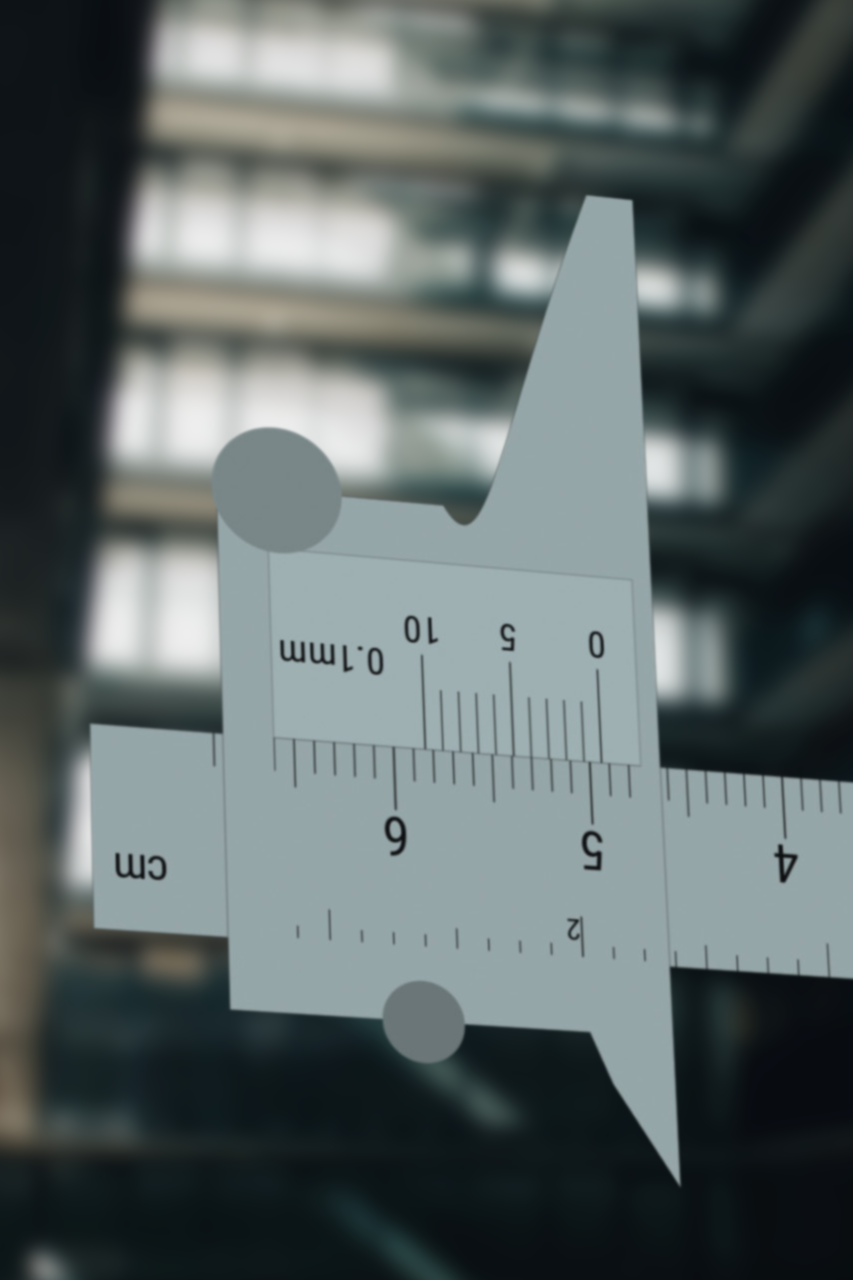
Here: 49.4 mm
